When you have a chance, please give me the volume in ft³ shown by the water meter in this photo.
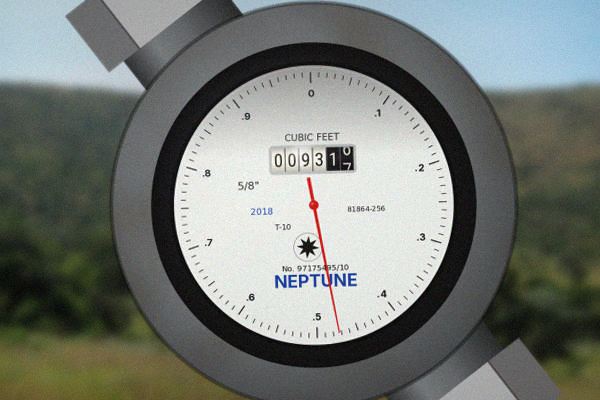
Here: 9316.47 ft³
